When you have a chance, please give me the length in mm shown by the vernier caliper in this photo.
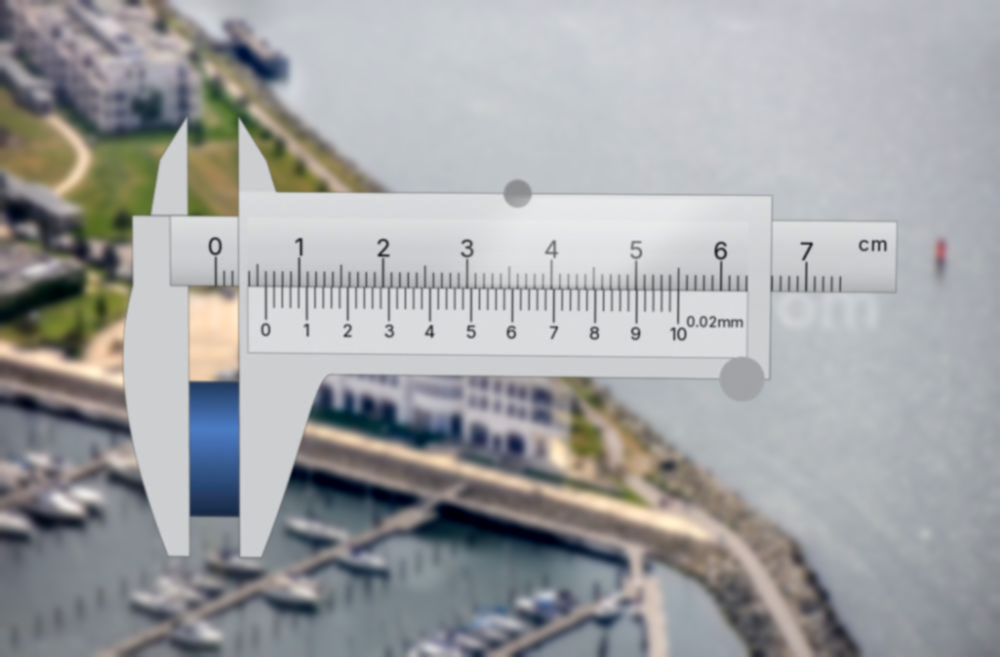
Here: 6.0 mm
